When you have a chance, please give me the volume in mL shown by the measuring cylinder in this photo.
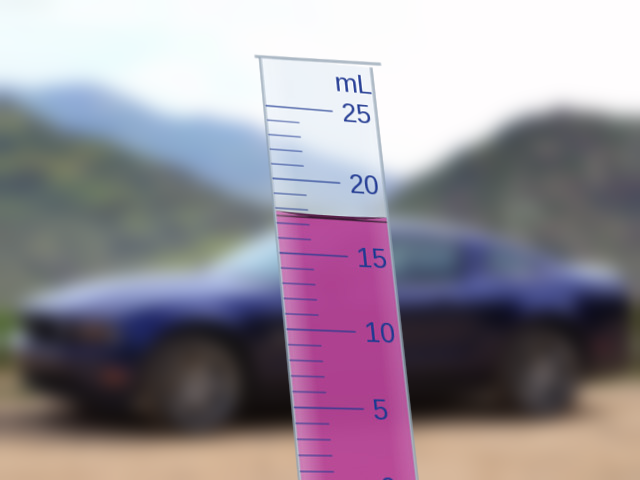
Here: 17.5 mL
